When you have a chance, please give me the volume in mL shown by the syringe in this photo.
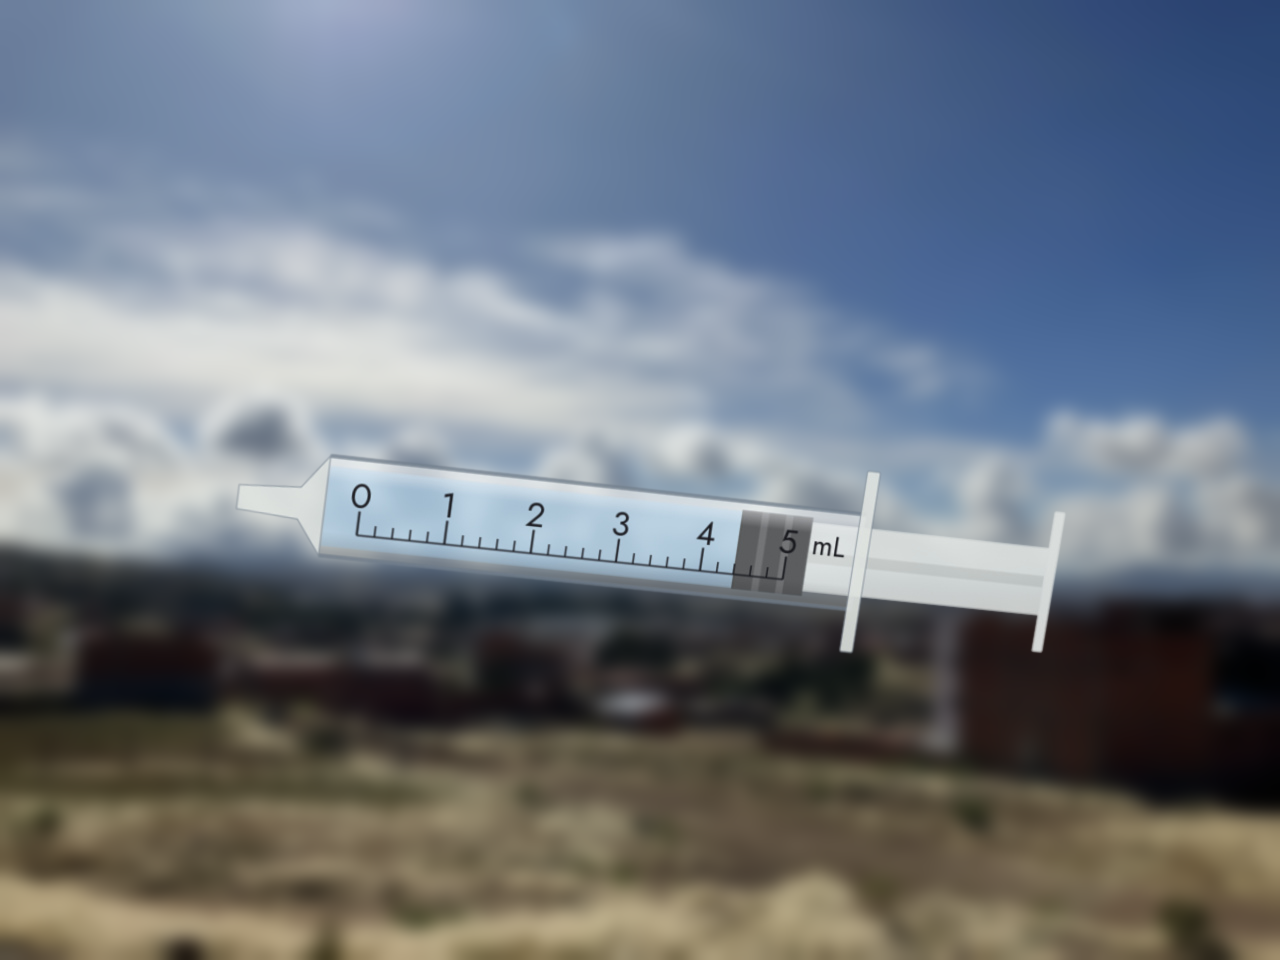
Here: 4.4 mL
